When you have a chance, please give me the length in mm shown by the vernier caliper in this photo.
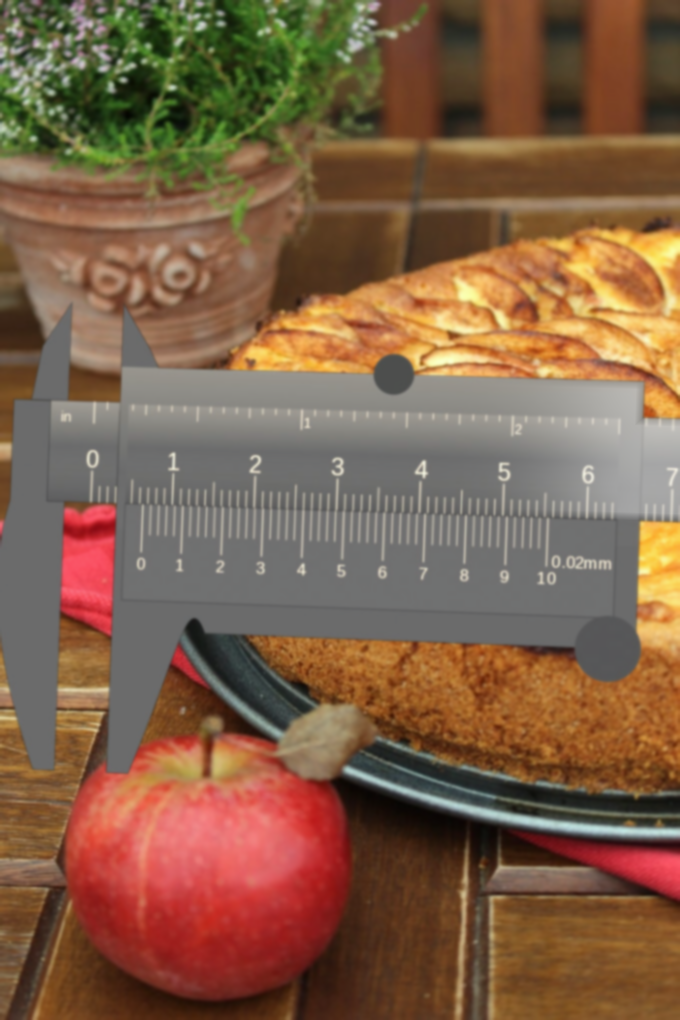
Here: 6.4 mm
